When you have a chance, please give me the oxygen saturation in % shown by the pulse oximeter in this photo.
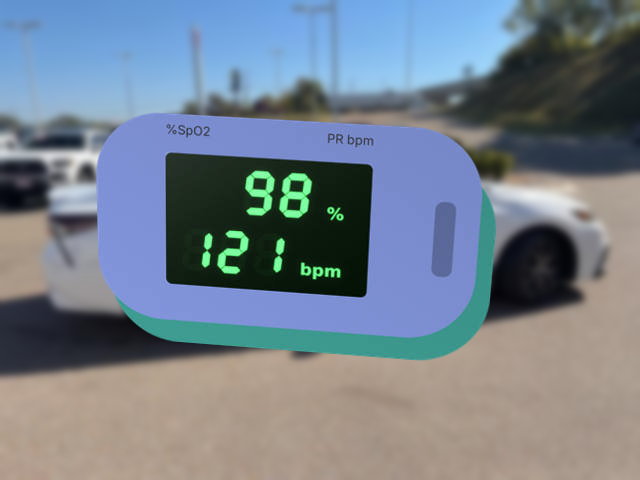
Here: 98 %
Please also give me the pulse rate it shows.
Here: 121 bpm
